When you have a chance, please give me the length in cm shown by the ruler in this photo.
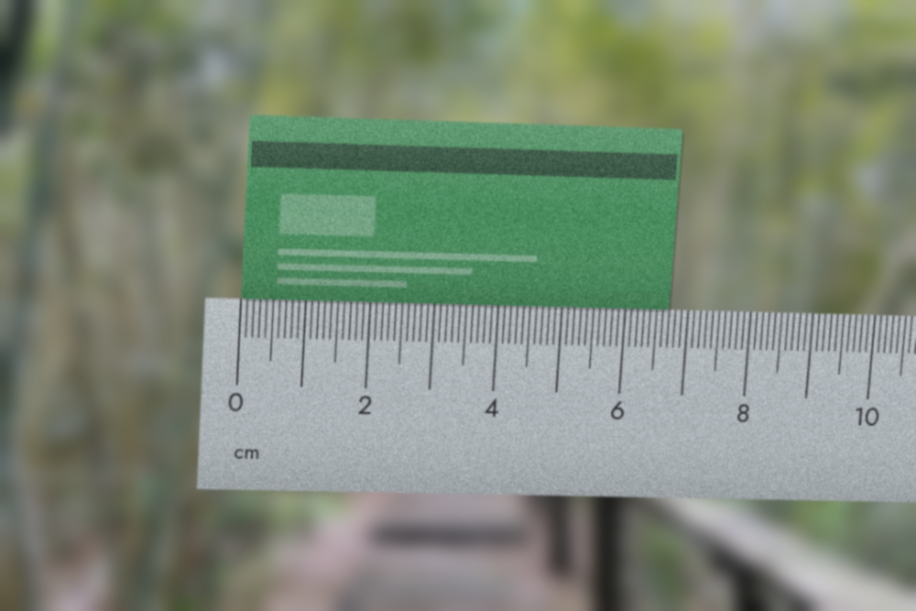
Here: 6.7 cm
